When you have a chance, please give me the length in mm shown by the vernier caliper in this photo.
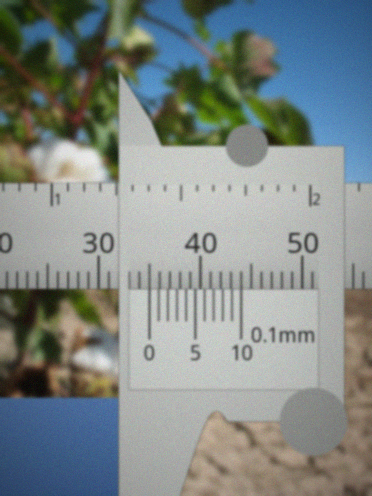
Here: 35.0 mm
